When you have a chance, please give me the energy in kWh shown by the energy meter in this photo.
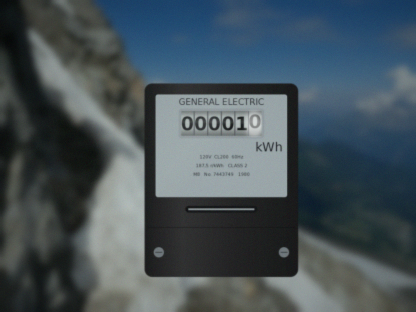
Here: 10 kWh
